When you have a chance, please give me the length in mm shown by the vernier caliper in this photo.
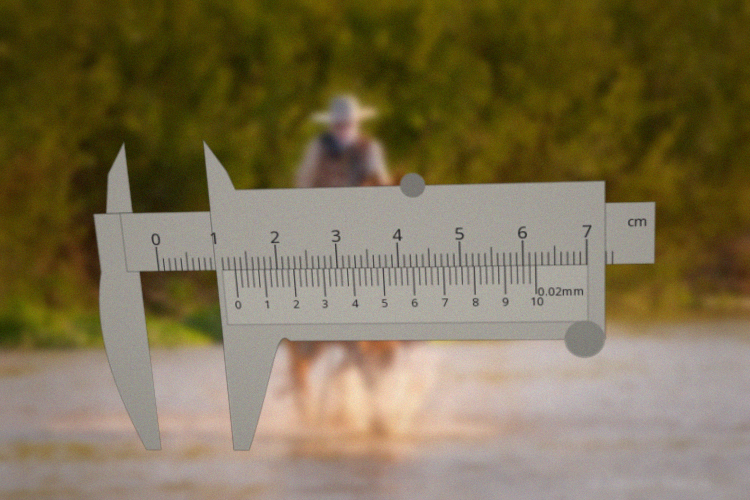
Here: 13.0 mm
